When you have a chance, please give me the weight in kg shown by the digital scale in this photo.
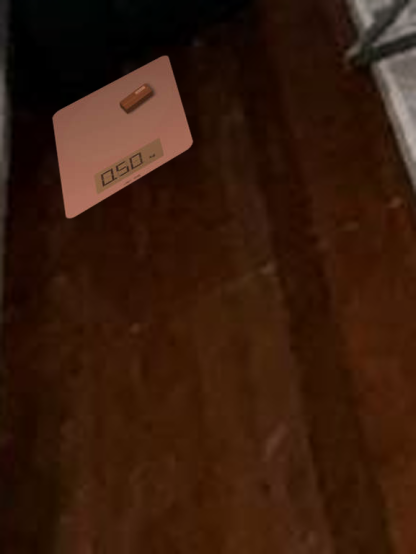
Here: 0.50 kg
